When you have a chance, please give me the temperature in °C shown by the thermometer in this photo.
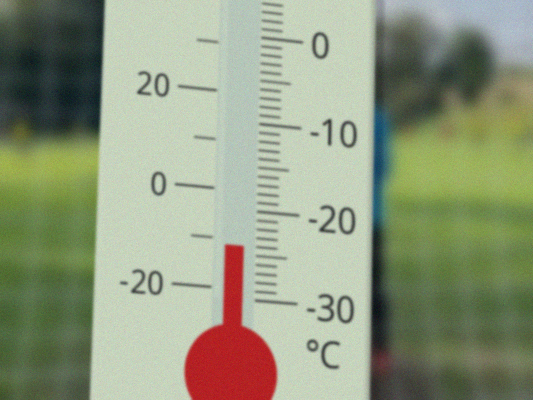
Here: -24 °C
